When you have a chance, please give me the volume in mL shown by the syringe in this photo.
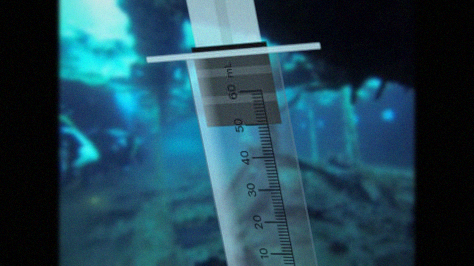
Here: 50 mL
